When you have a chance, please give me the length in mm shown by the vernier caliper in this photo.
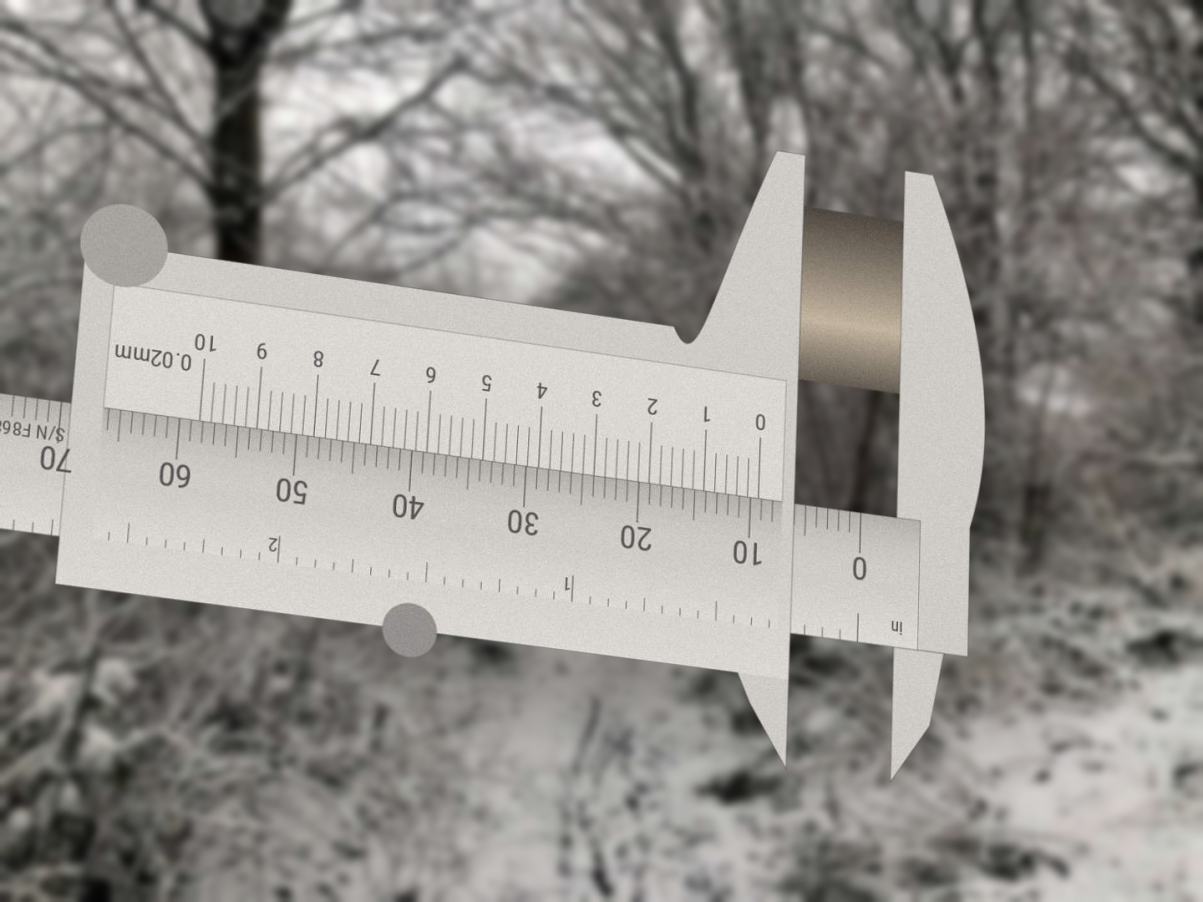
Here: 9.3 mm
